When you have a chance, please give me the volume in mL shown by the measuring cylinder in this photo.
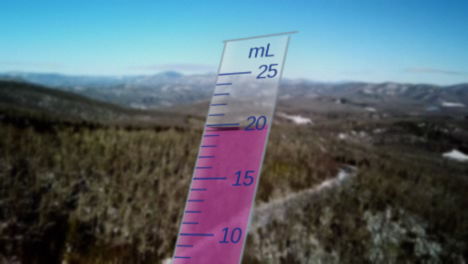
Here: 19.5 mL
